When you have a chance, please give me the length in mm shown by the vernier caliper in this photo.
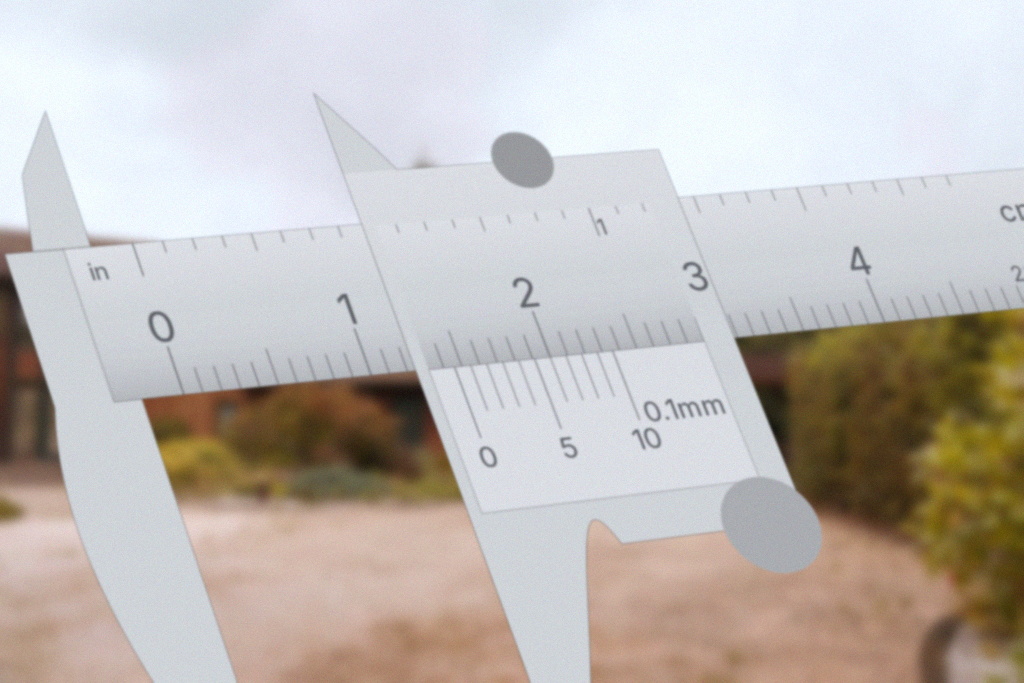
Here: 14.6 mm
